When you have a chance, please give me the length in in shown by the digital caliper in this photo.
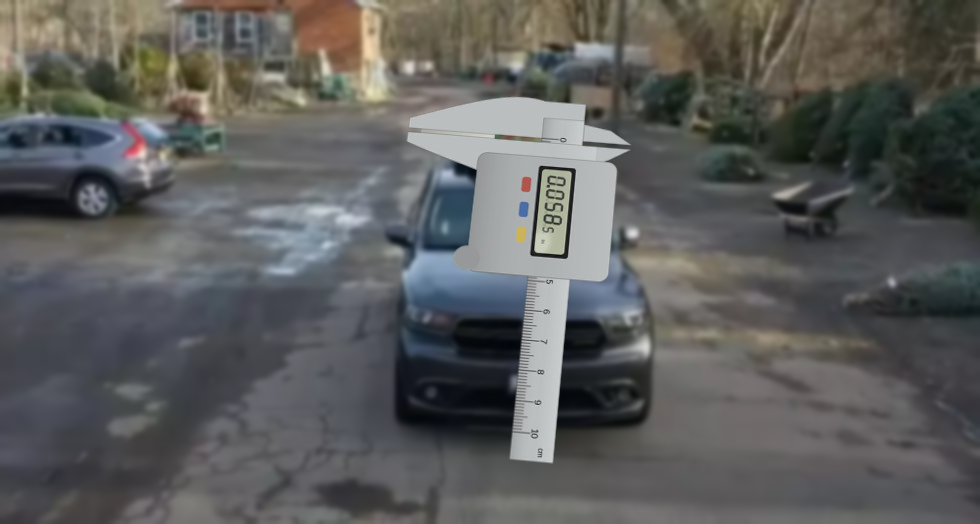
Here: 0.0585 in
